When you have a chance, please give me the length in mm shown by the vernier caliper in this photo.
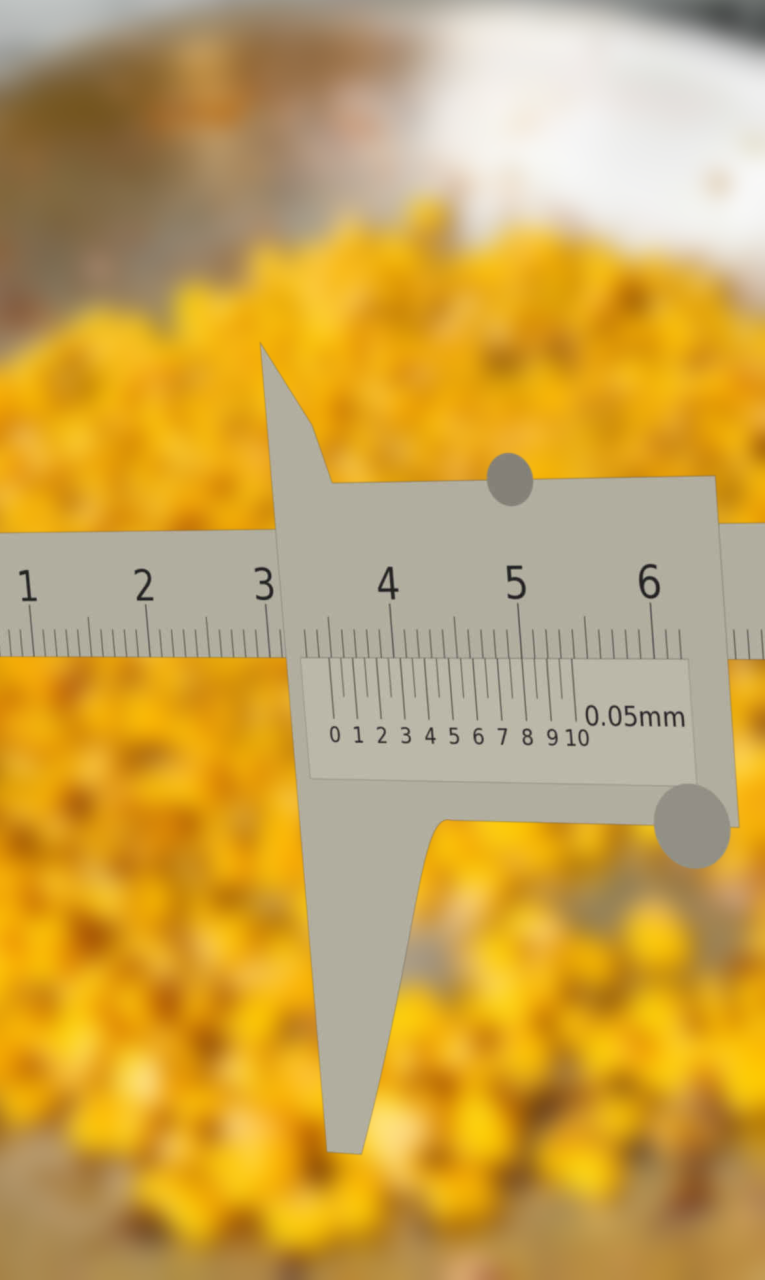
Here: 34.8 mm
